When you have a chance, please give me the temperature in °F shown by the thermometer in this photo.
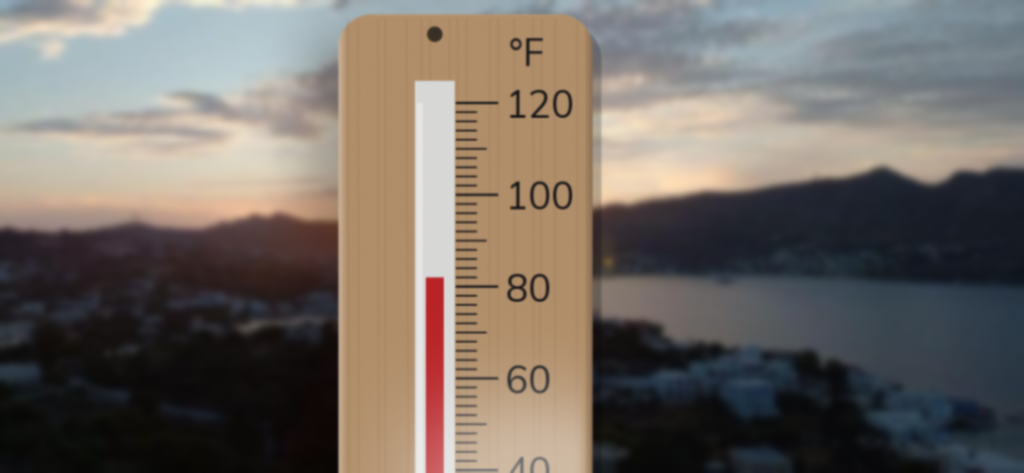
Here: 82 °F
